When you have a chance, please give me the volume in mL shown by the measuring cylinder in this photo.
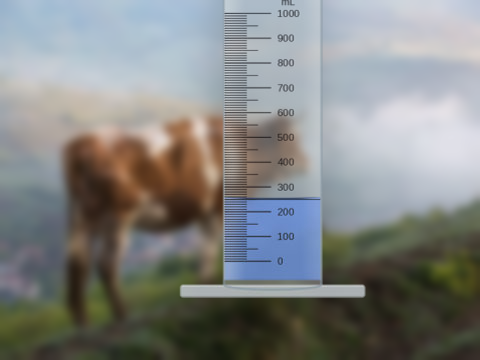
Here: 250 mL
